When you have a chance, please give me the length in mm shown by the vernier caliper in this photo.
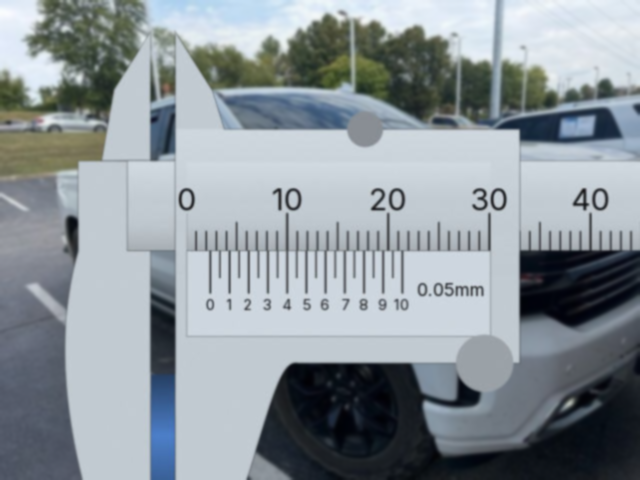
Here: 2.4 mm
